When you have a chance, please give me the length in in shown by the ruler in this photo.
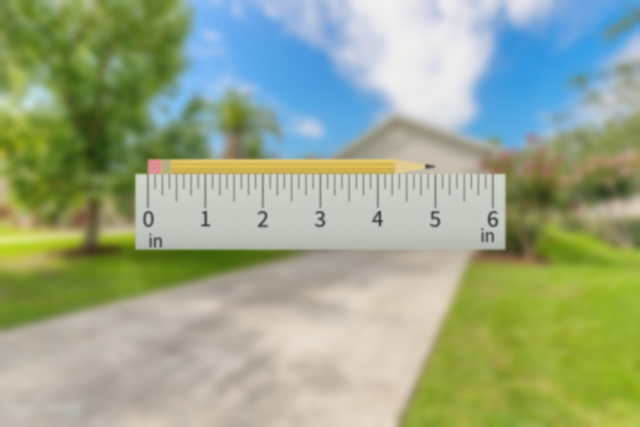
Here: 5 in
